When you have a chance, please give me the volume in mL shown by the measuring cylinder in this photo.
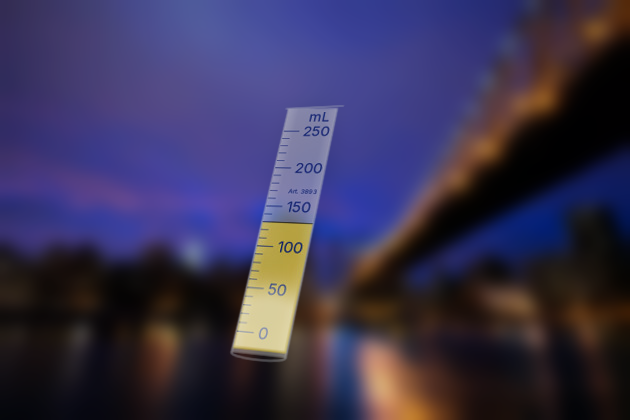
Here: 130 mL
